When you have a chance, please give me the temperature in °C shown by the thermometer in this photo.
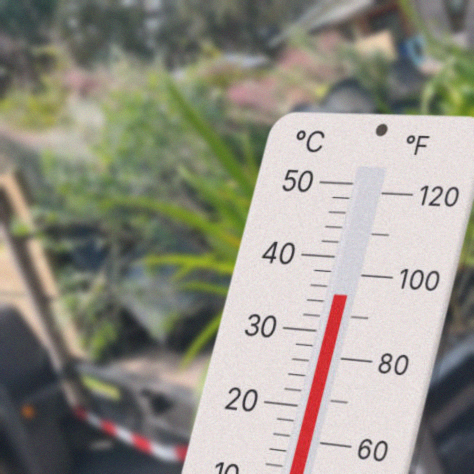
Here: 35 °C
